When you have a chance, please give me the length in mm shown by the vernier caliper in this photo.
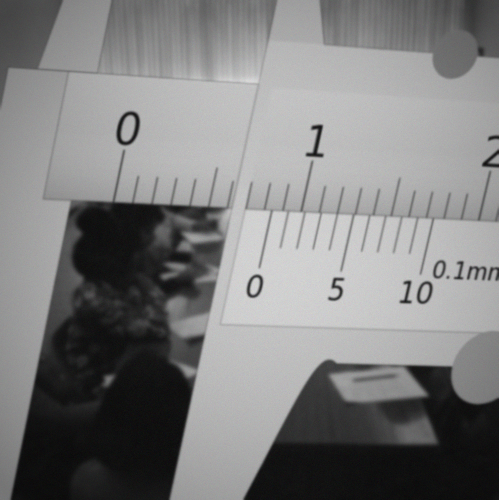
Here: 8.4 mm
